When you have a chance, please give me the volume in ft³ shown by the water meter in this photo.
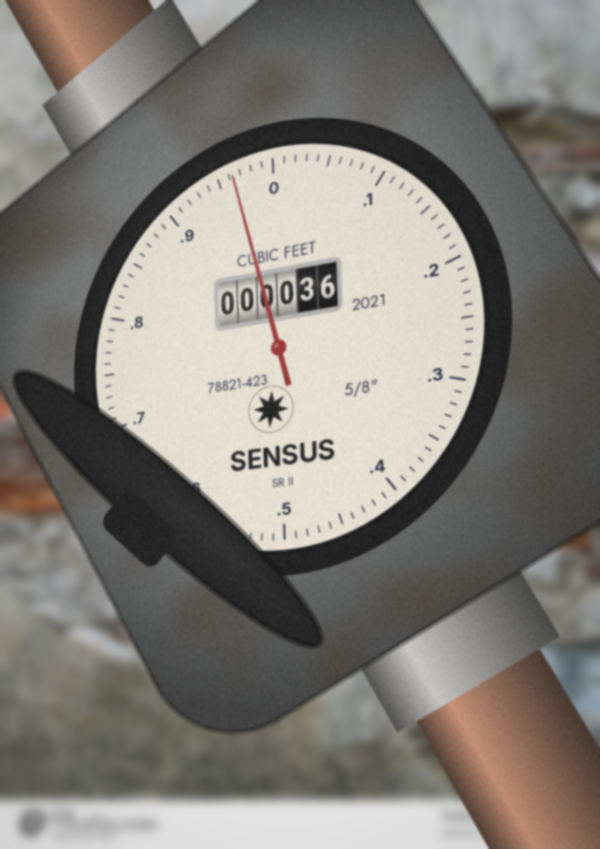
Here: 35.96 ft³
